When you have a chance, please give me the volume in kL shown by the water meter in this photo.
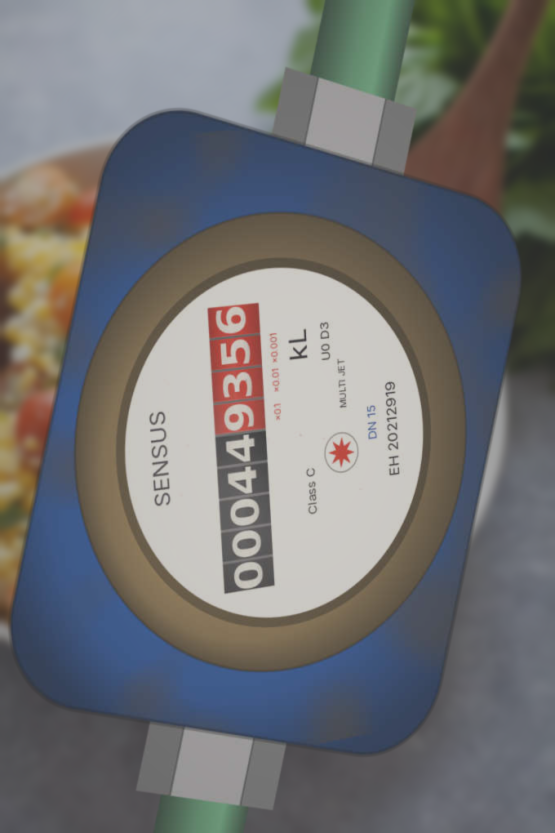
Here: 44.9356 kL
